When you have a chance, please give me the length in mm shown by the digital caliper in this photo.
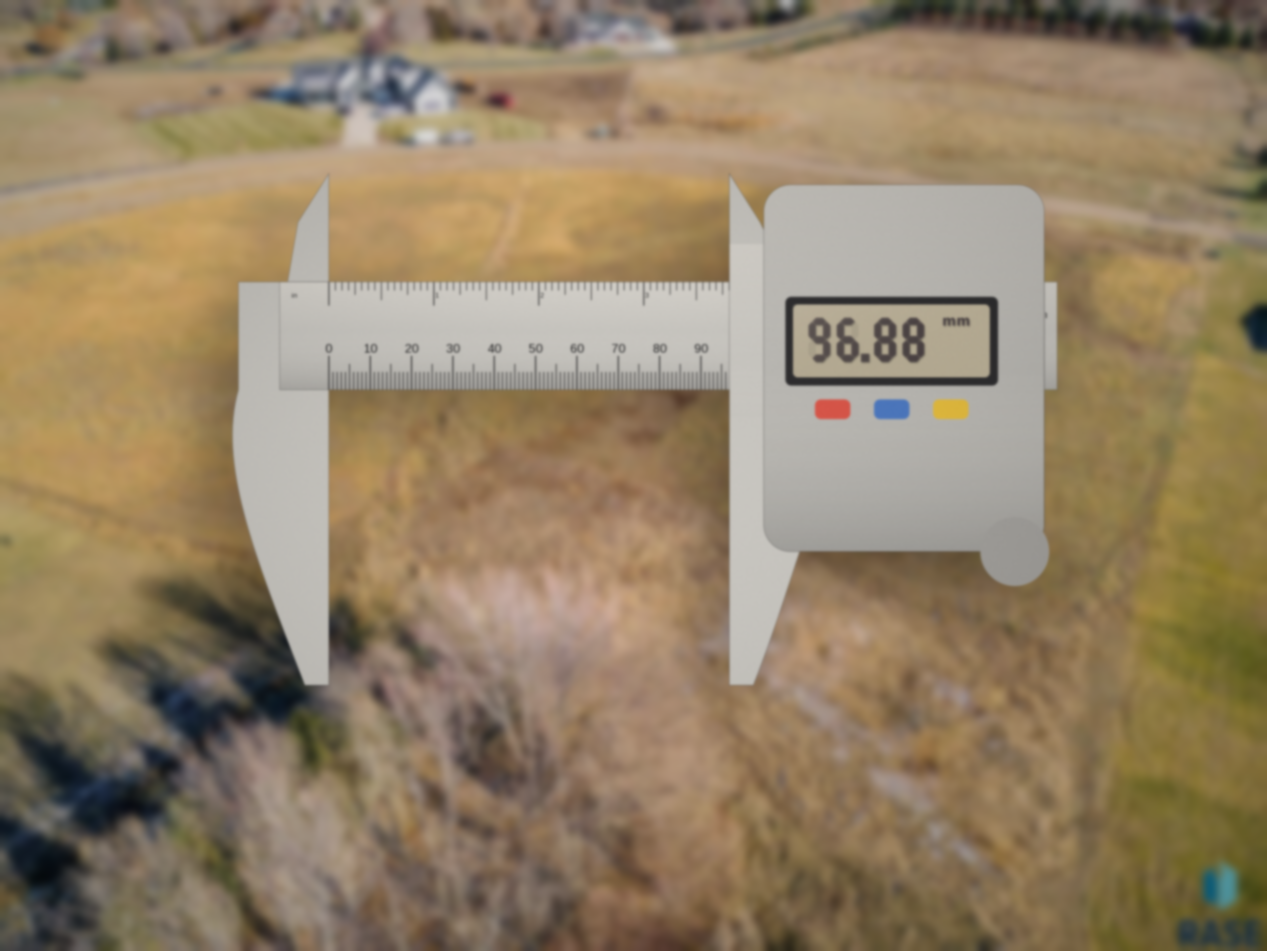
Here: 96.88 mm
